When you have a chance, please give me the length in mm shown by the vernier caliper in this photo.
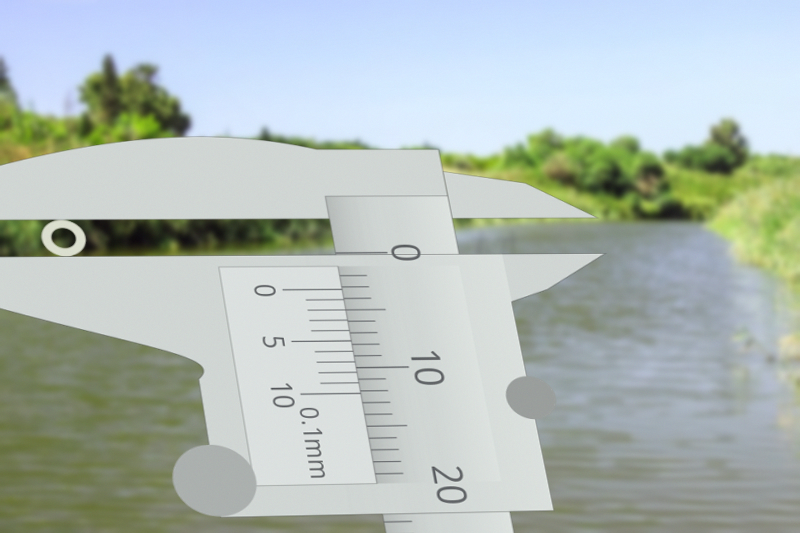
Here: 3.2 mm
